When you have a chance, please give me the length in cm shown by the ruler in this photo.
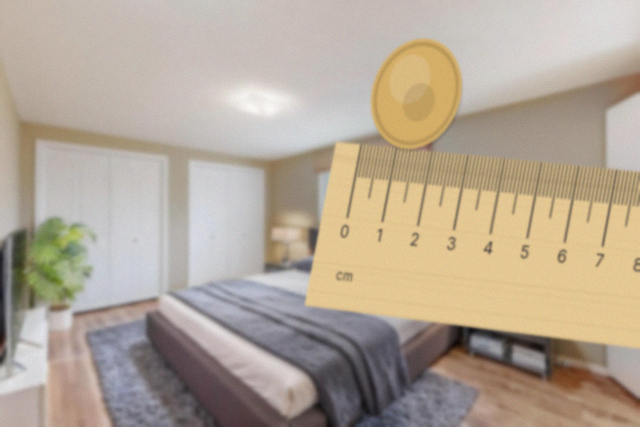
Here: 2.5 cm
